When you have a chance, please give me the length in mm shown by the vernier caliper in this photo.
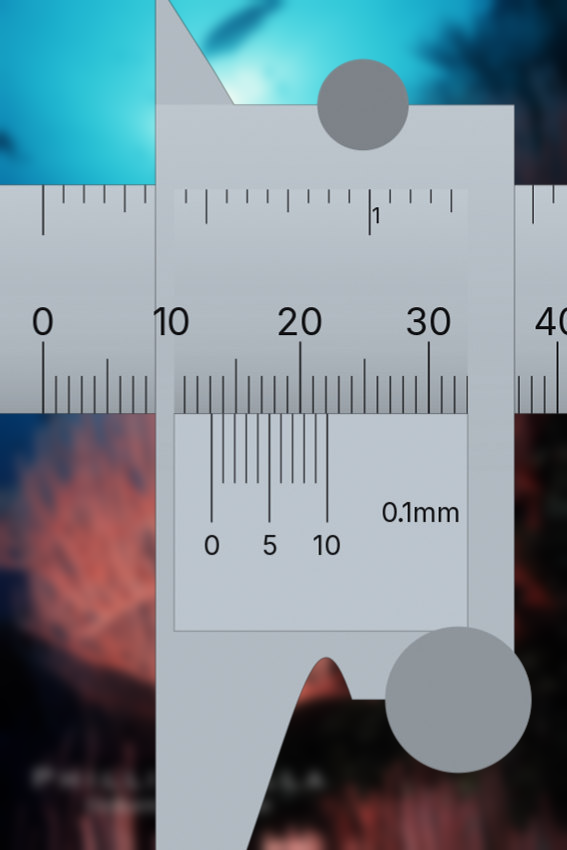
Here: 13.1 mm
